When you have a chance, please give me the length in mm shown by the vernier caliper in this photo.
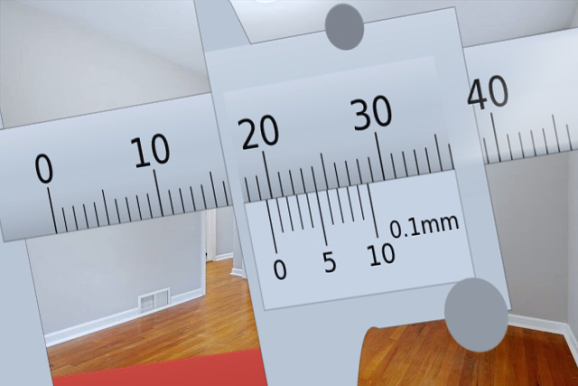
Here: 19.5 mm
